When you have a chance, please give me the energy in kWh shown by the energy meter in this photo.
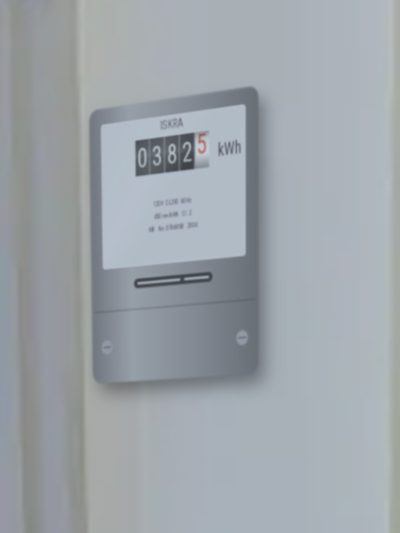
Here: 382.5 kWh
